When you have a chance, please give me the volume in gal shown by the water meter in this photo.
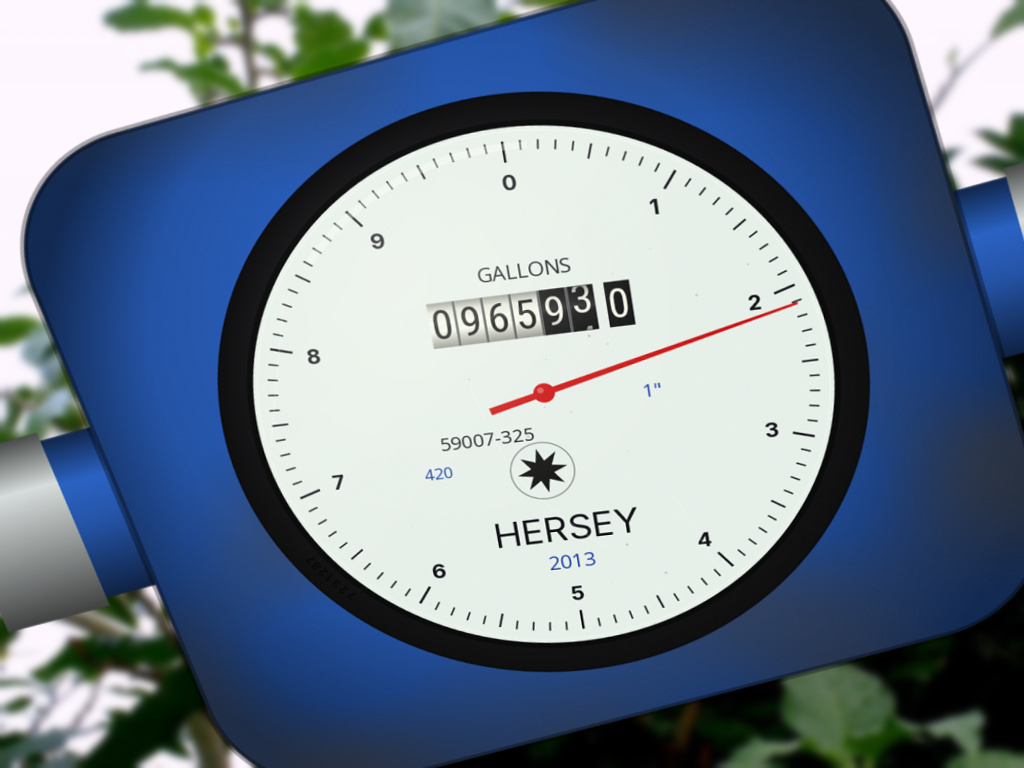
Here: 965932.1 gal
